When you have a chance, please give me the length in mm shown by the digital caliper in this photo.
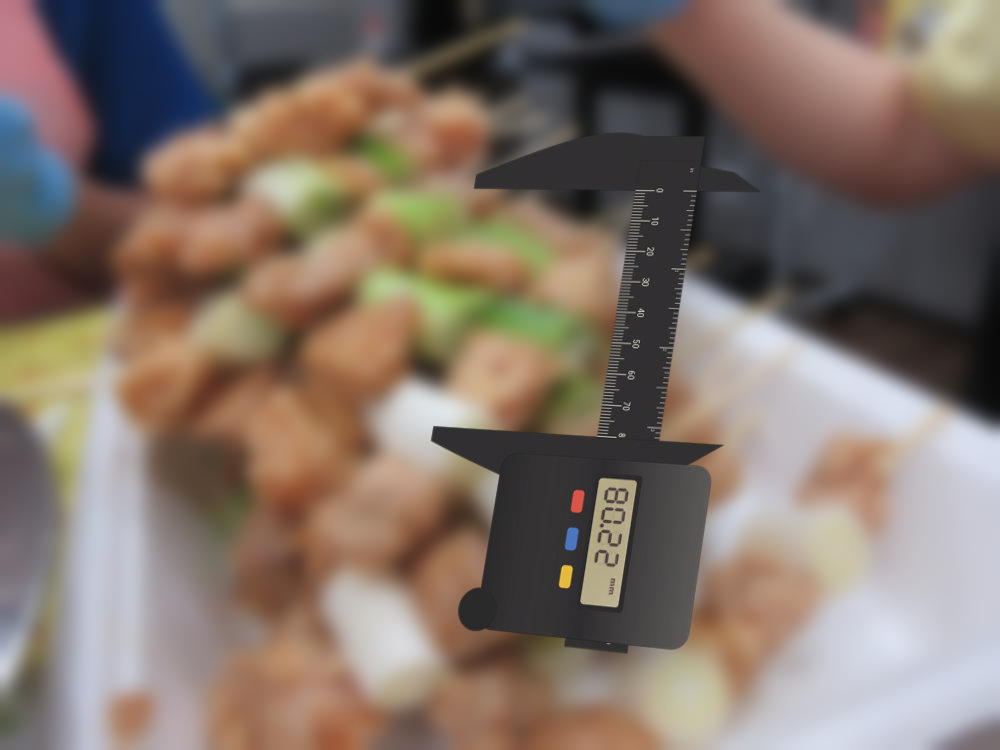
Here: 80.22 mm
